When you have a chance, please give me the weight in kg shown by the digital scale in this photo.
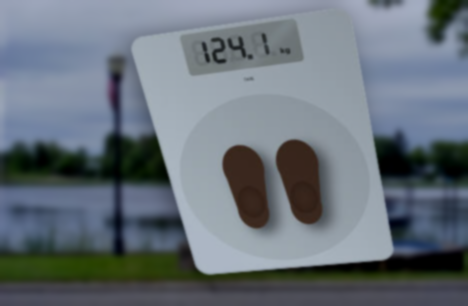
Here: 124.1 kg
